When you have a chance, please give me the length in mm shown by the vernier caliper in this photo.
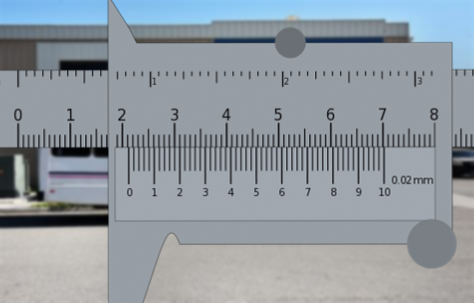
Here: 21.2 mm
